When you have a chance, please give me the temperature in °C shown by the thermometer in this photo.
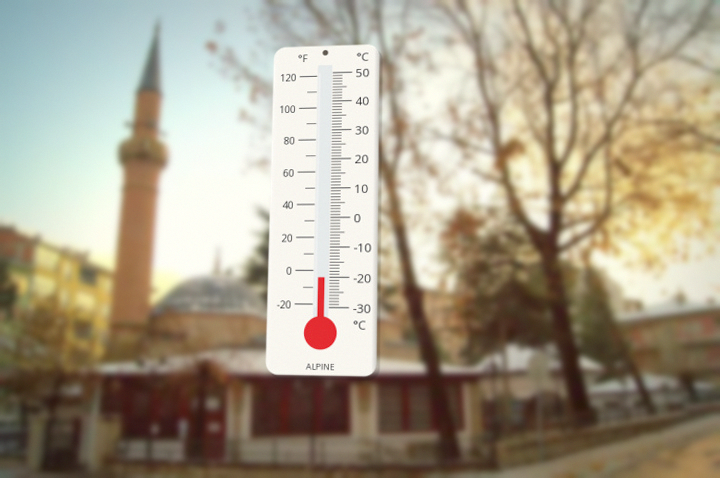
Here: -20 °C
